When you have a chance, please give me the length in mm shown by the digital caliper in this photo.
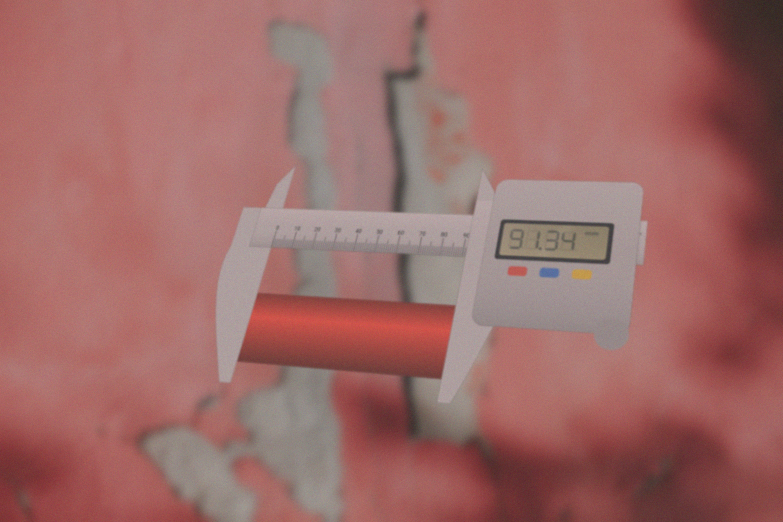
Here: 91.34 mm
